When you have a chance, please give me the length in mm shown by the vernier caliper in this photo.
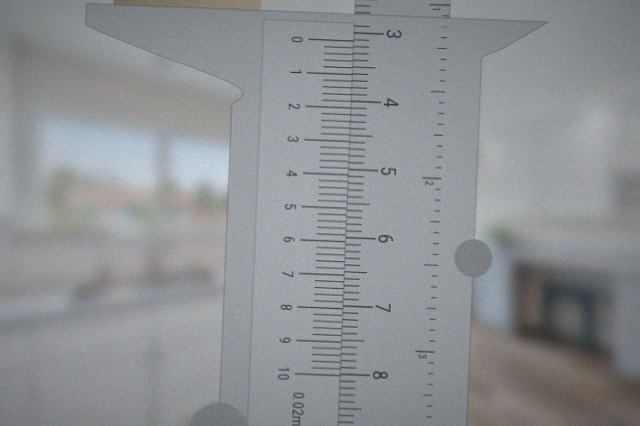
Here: 31.2 mm
